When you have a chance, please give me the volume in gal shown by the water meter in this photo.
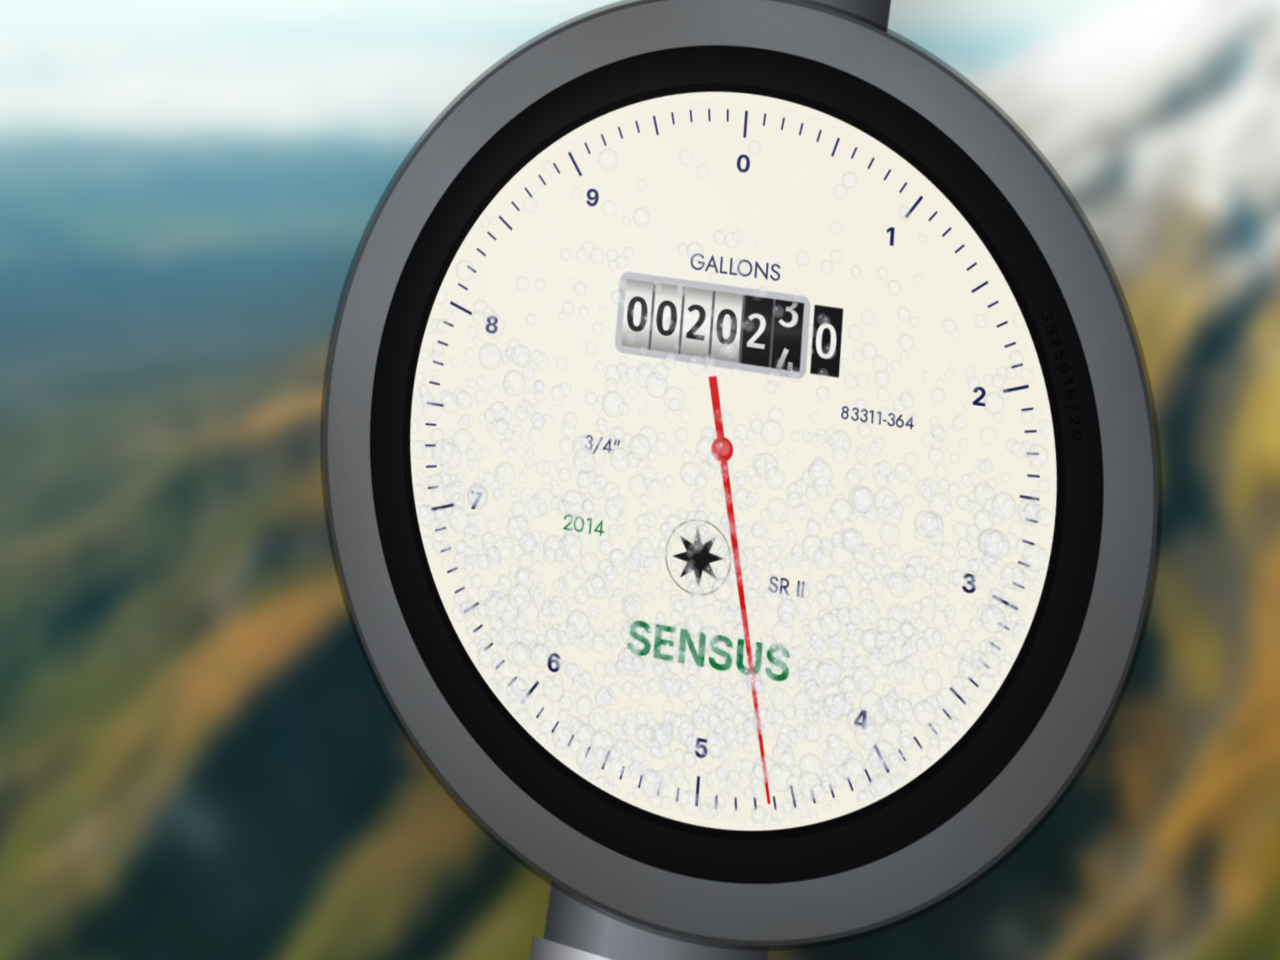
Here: 20234.6 gal
